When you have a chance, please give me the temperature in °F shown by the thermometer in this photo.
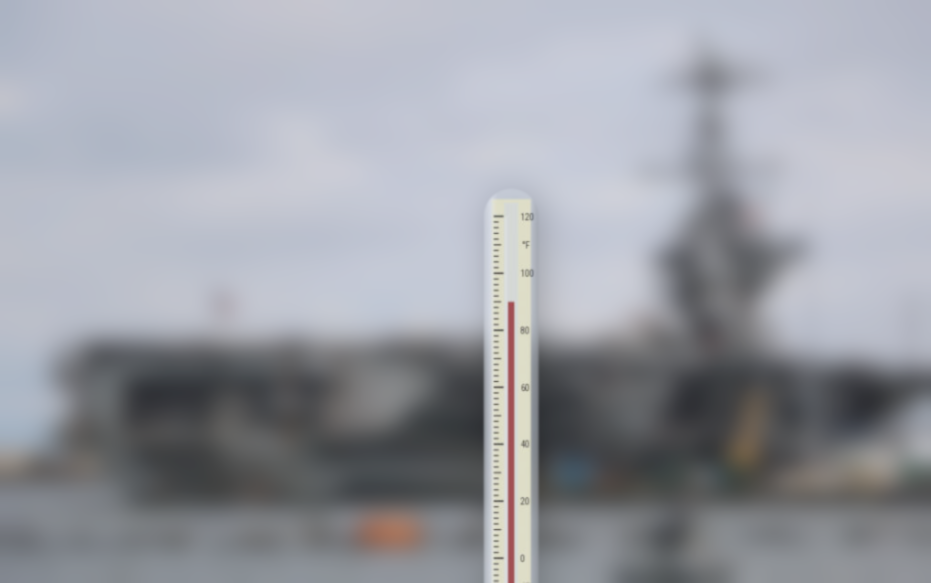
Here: 90 °F
